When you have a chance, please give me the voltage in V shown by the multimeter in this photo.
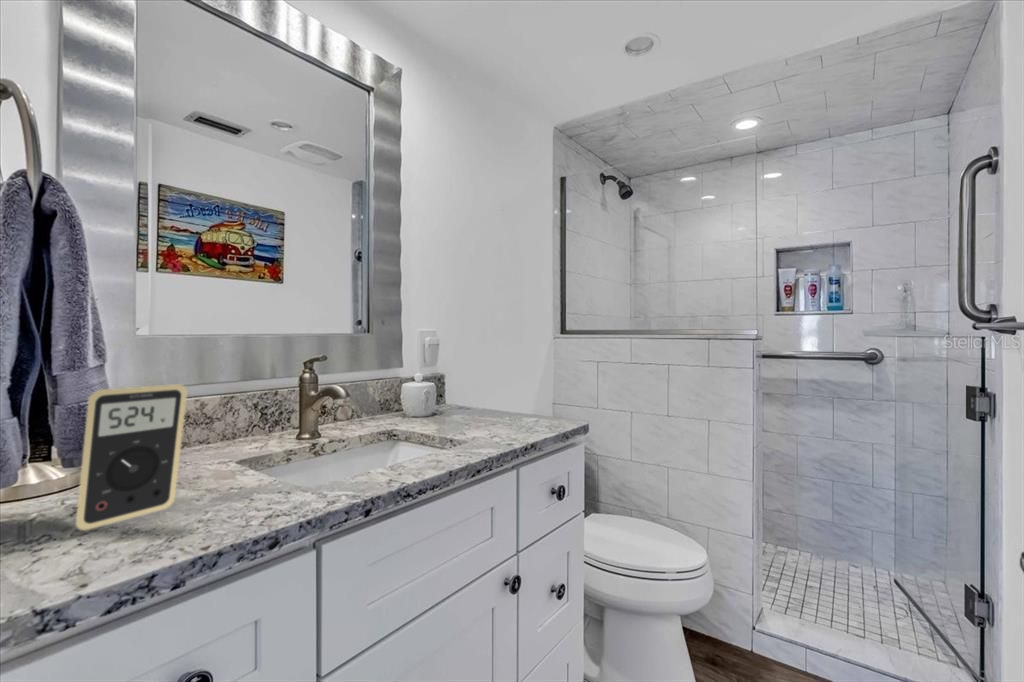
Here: 524 V
